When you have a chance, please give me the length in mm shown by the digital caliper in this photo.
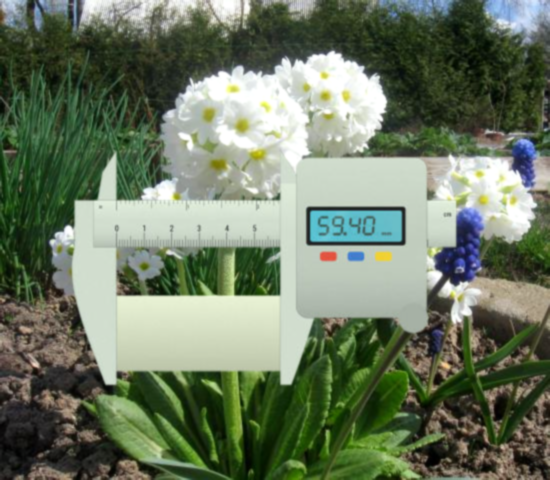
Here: 59.40 mm
